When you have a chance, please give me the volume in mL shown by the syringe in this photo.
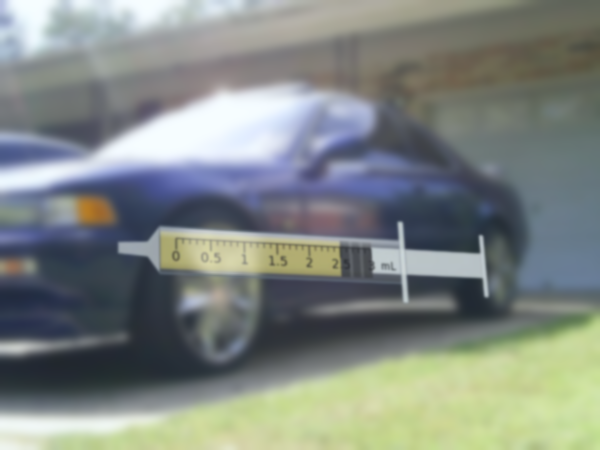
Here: 2.5 mL
